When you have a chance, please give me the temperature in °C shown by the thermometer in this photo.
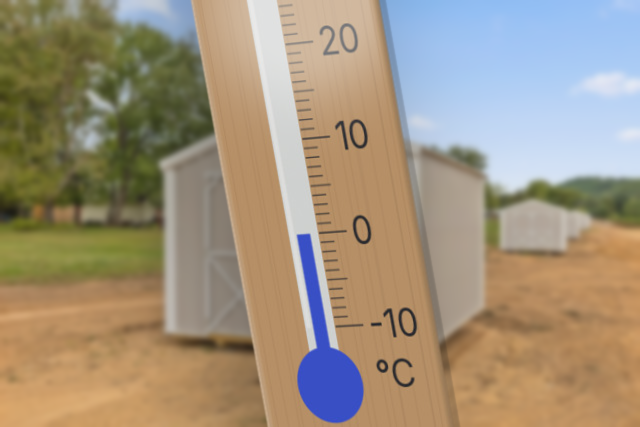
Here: 0 °C
